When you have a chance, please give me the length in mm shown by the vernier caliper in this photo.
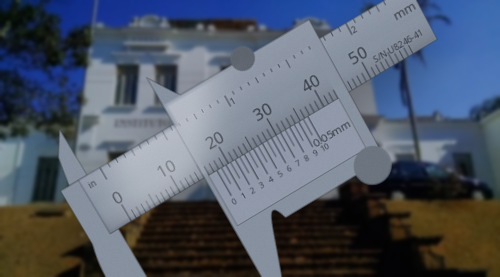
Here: 17.6 mm
